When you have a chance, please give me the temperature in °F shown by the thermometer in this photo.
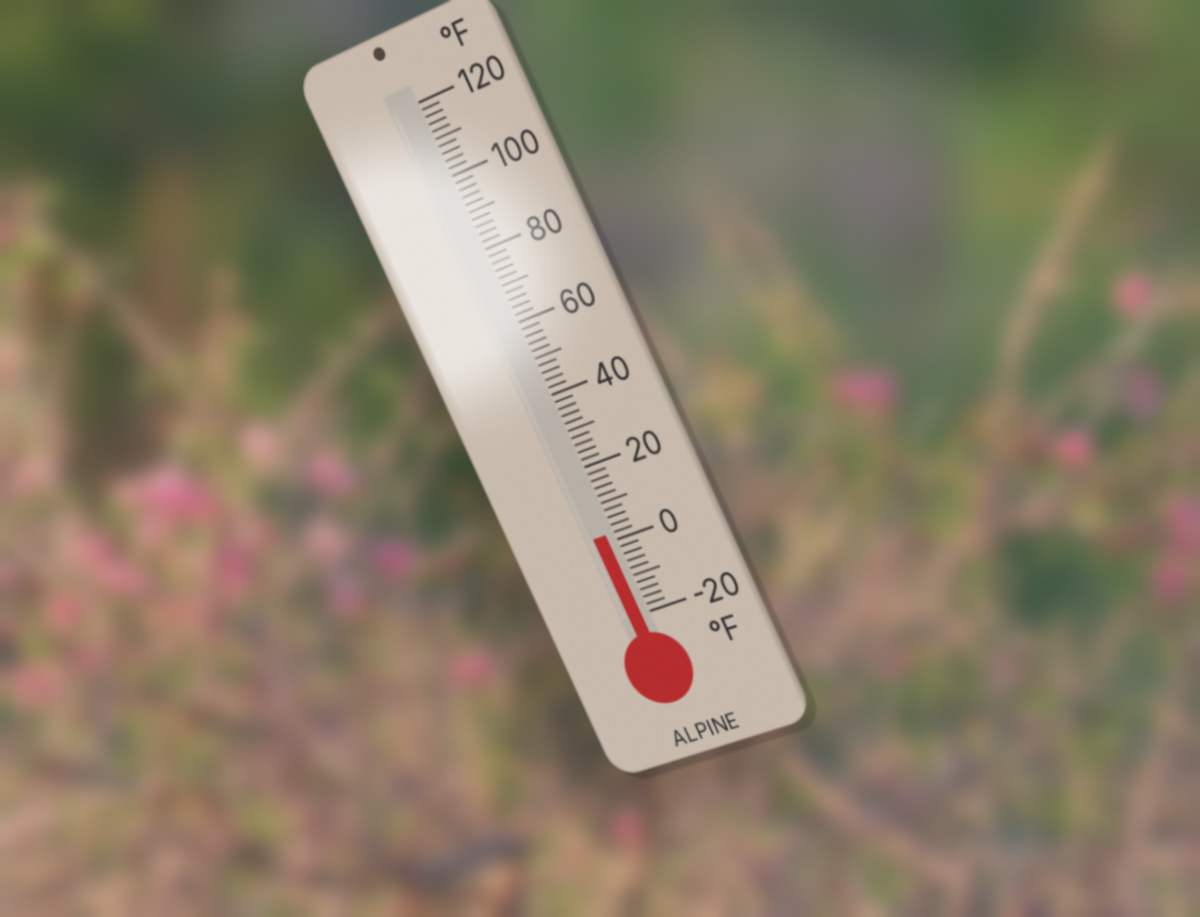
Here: 2 °F
